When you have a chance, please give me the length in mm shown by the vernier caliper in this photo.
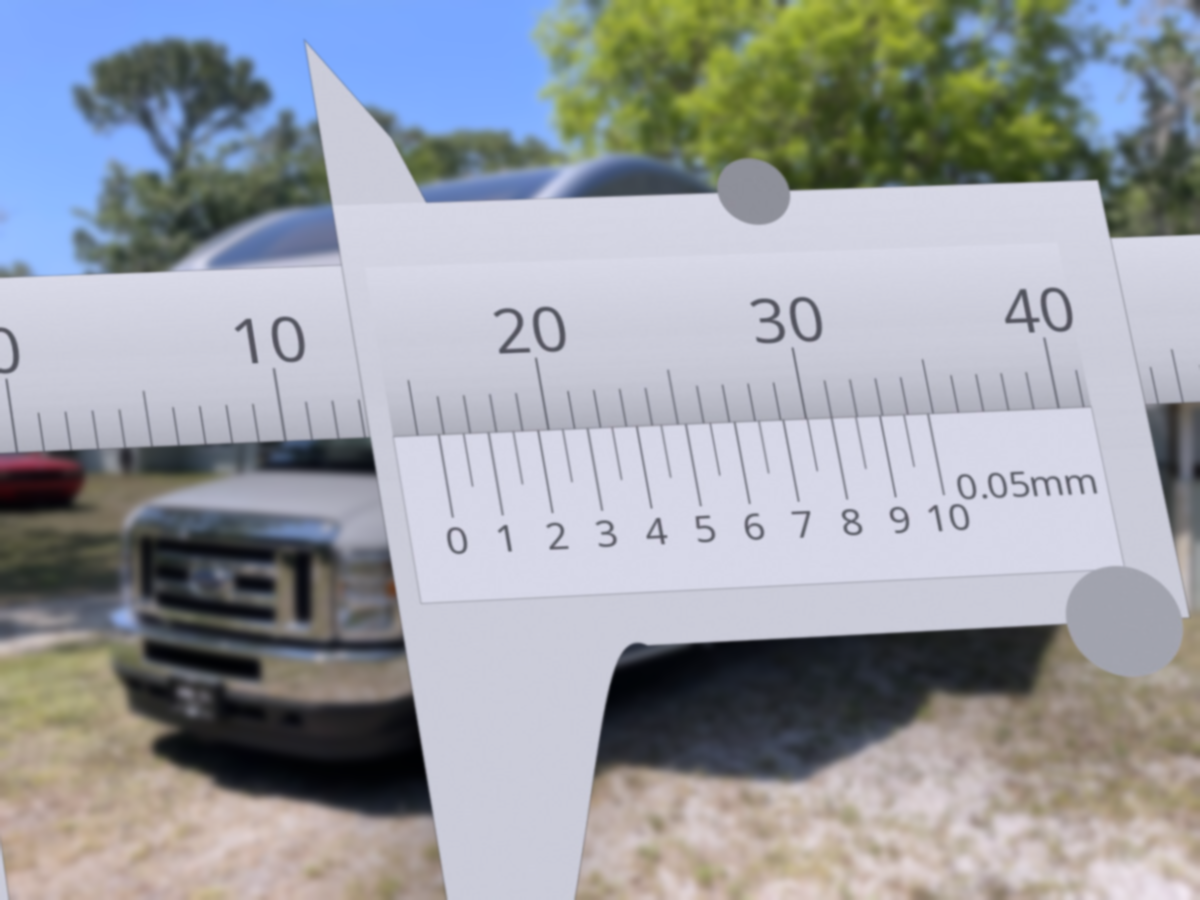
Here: 15.8 mm
